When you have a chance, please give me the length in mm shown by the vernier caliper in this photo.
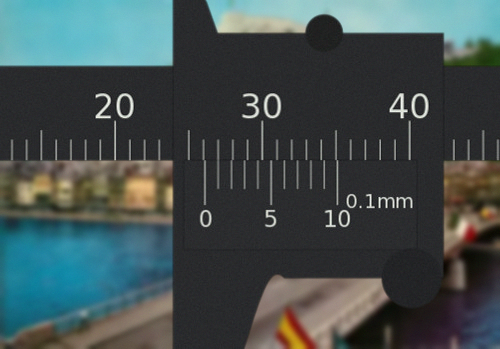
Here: 26.1 mm
